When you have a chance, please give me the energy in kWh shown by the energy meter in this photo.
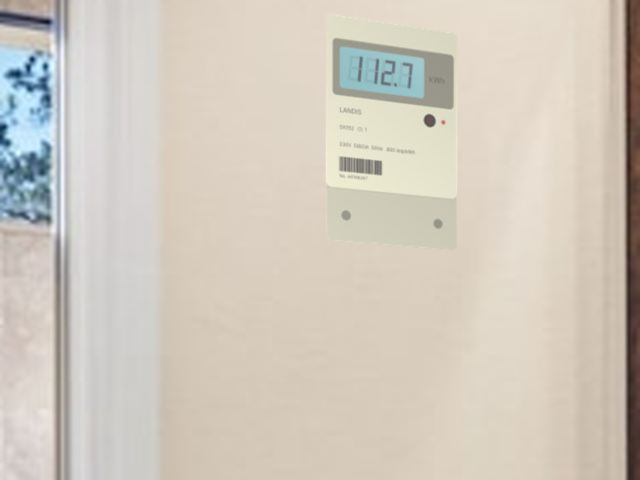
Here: 112.7 kWh
